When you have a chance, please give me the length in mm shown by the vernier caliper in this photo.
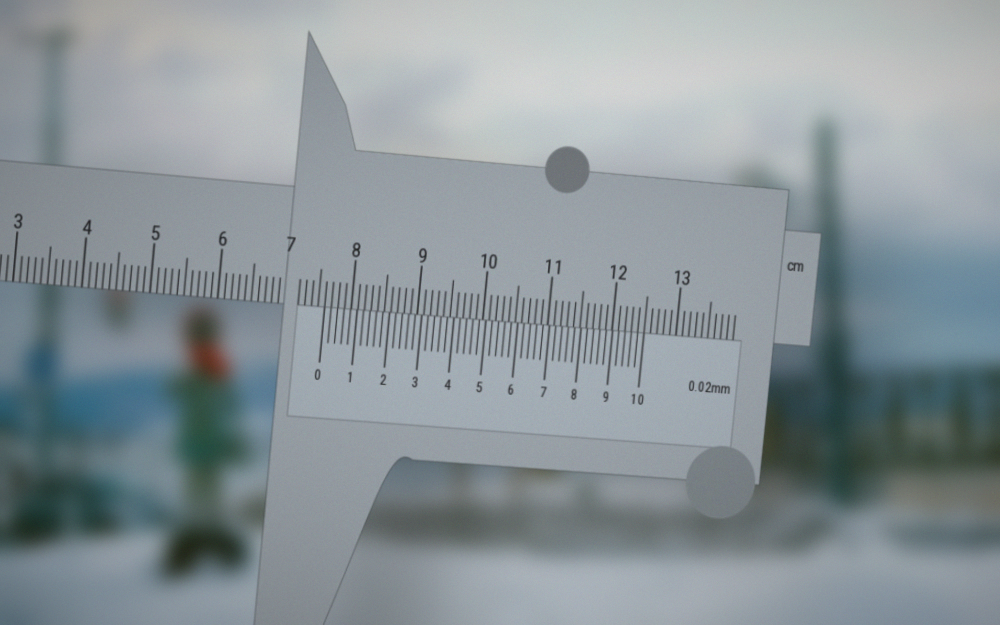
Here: 76.0 mm
